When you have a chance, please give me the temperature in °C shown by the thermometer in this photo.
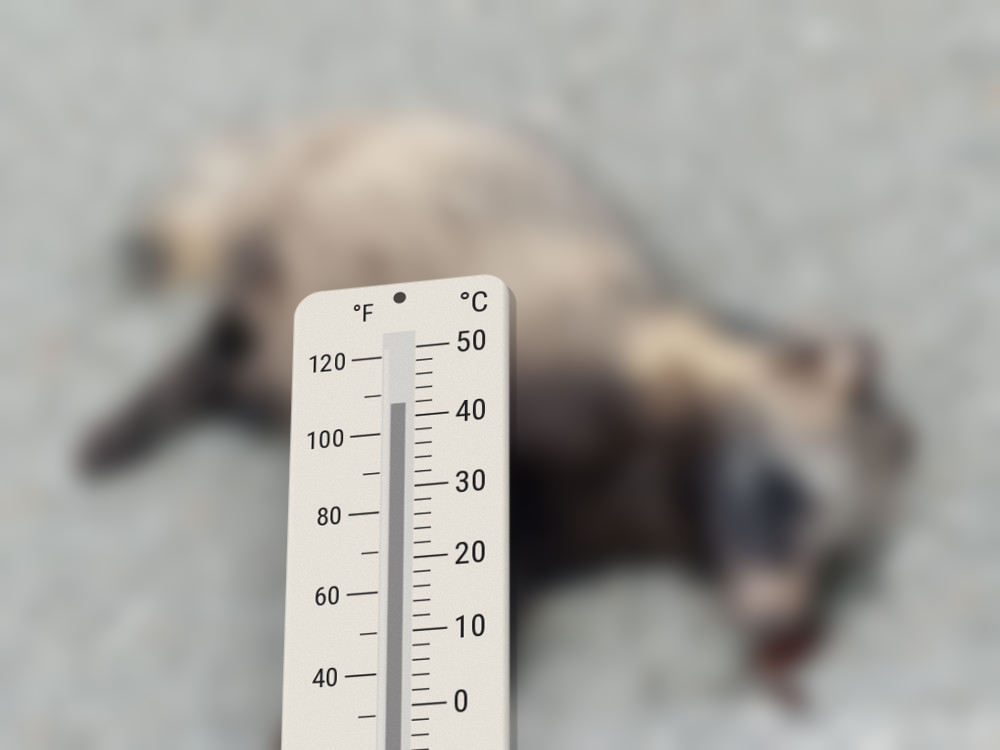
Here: 42 °C
